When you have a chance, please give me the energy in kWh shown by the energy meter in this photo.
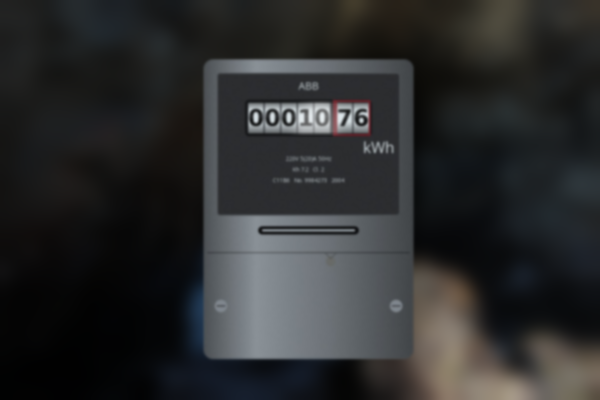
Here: 10.76 kWh
